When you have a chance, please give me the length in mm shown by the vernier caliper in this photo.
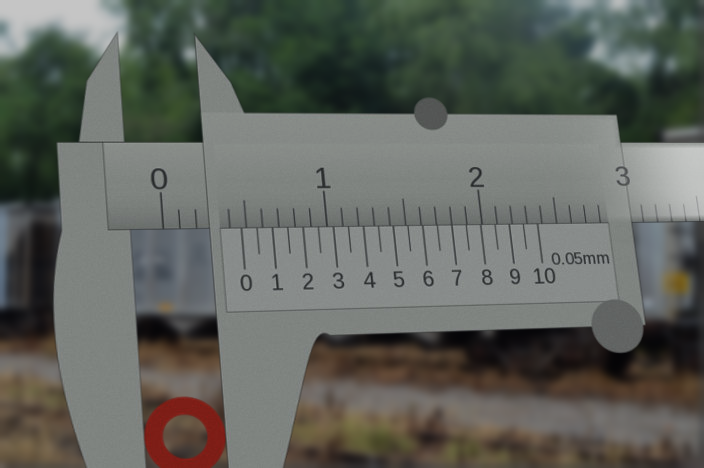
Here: 4.7 mm
